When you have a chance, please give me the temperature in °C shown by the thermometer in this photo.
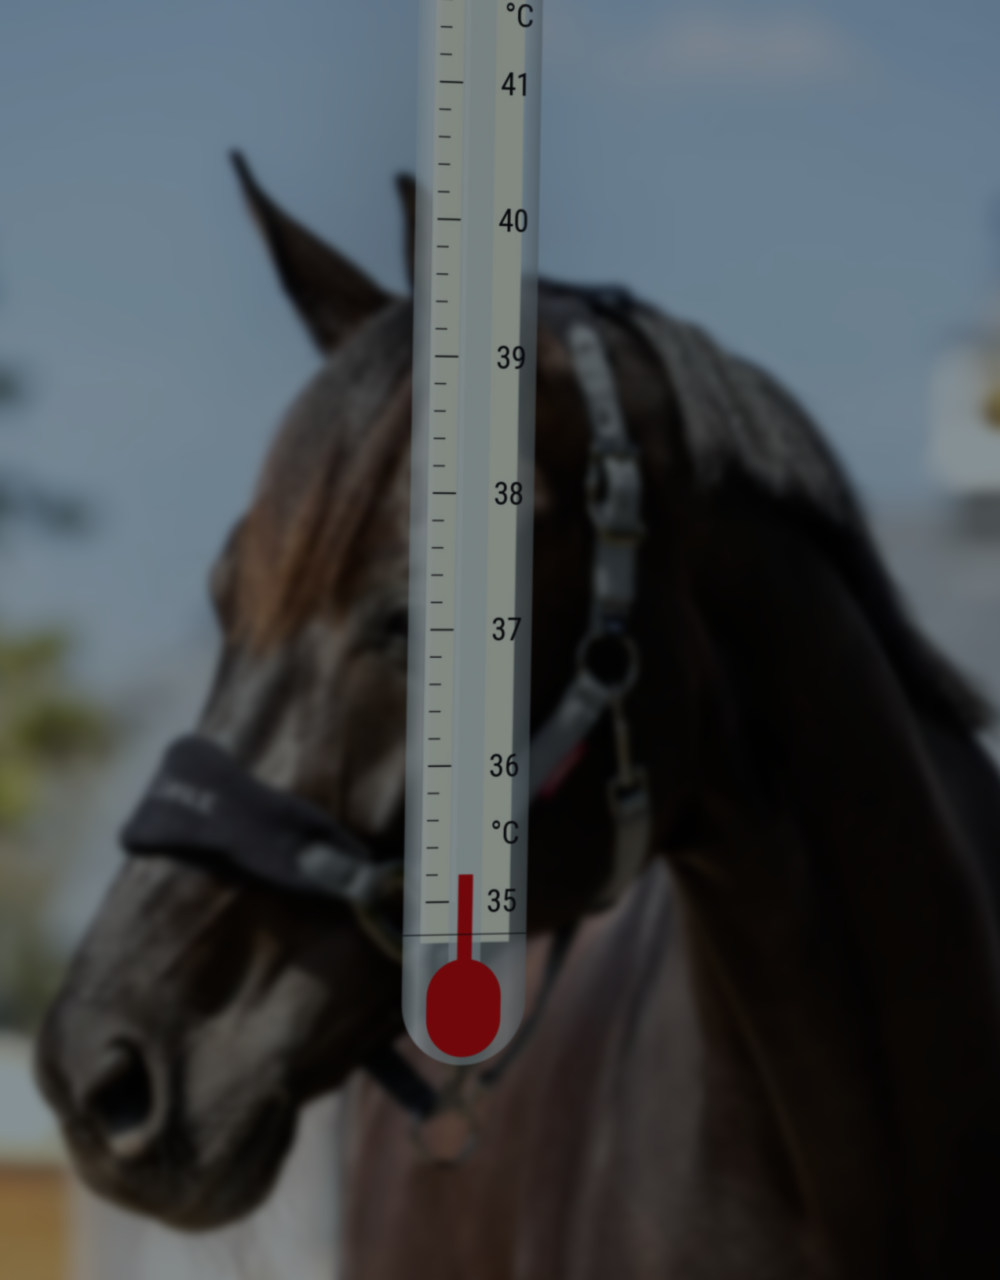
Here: 35.2 °C
